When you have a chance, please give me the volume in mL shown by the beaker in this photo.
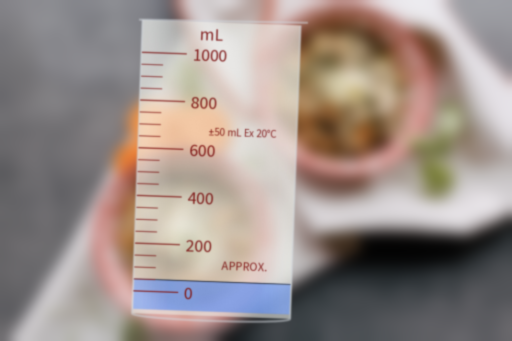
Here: 50 mL
